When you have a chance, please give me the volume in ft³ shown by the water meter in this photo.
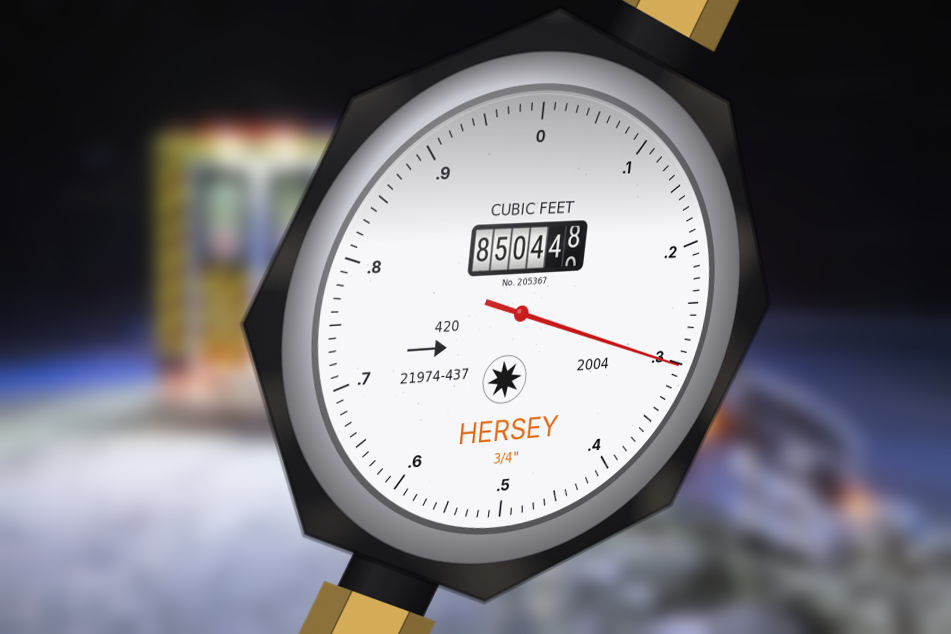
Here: 850448.30 ft³
